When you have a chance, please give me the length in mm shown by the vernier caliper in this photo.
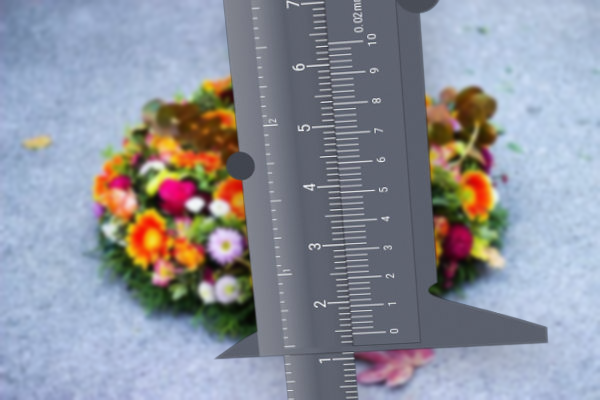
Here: 14.4 mm
